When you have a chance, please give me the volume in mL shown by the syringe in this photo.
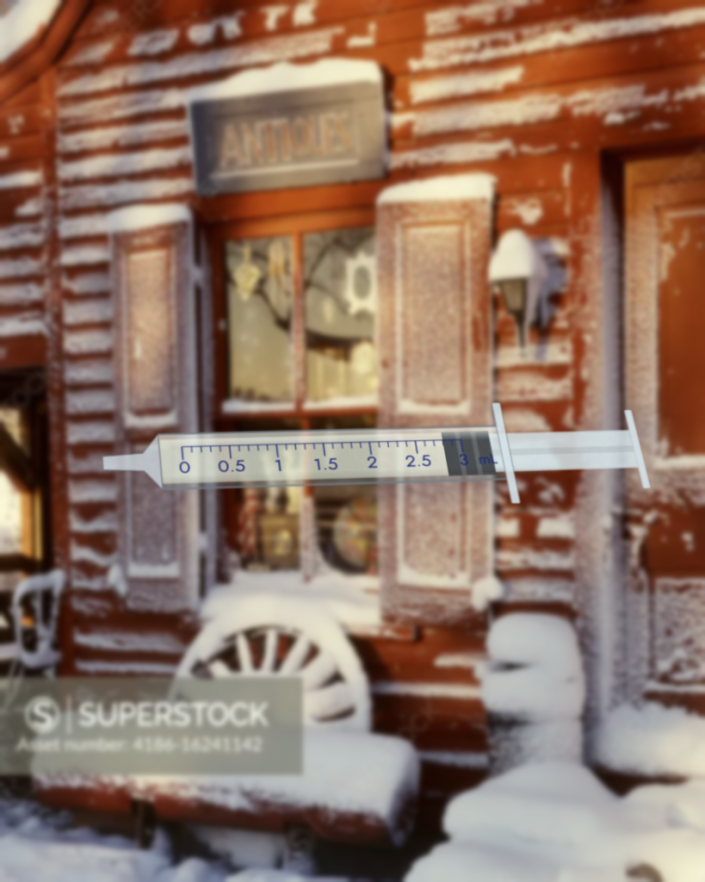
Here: 2.8 mL
